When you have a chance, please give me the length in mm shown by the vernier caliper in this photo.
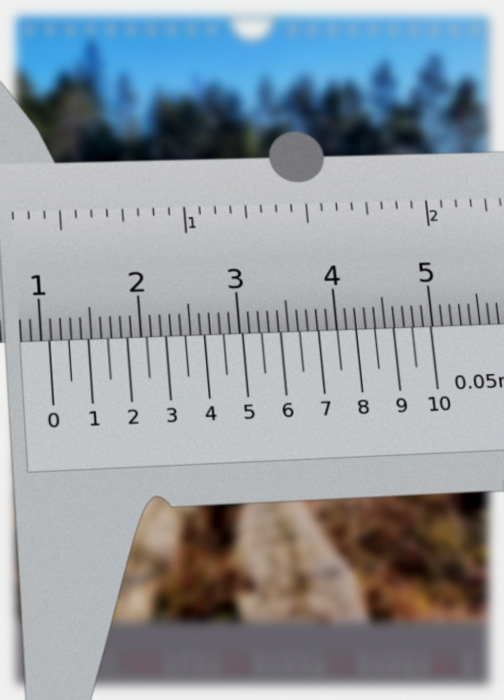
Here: 10.8 mm
